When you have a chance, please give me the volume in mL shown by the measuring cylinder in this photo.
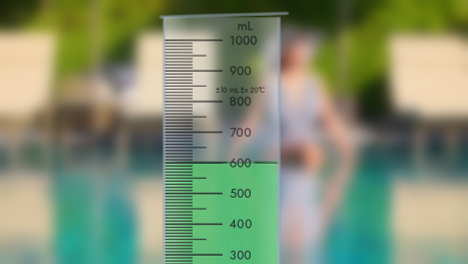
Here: 600 mL
